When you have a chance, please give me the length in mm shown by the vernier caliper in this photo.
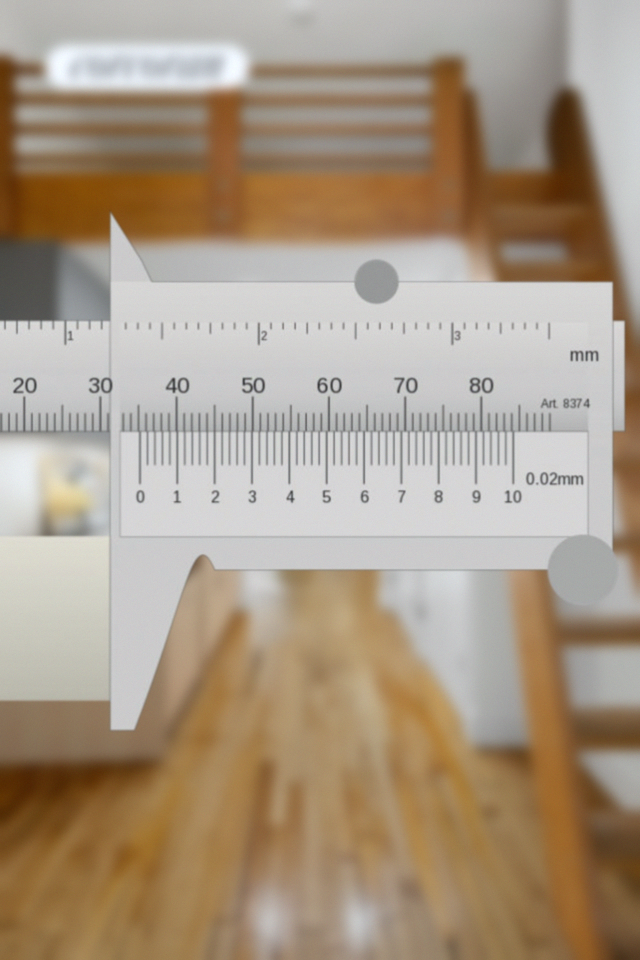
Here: 35.2 mm
